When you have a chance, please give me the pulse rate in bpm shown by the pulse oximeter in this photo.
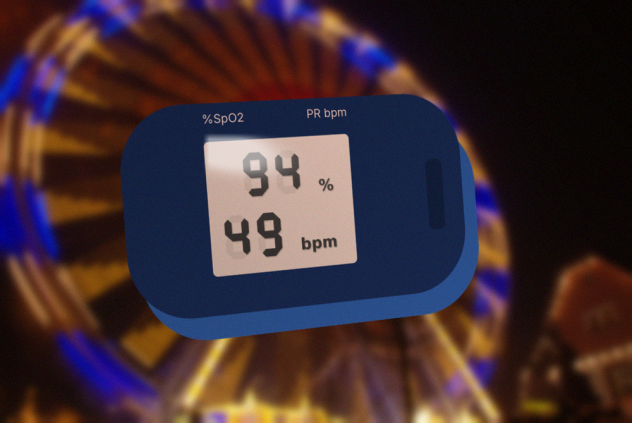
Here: 49 bpm
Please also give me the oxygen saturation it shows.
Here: 94 %
